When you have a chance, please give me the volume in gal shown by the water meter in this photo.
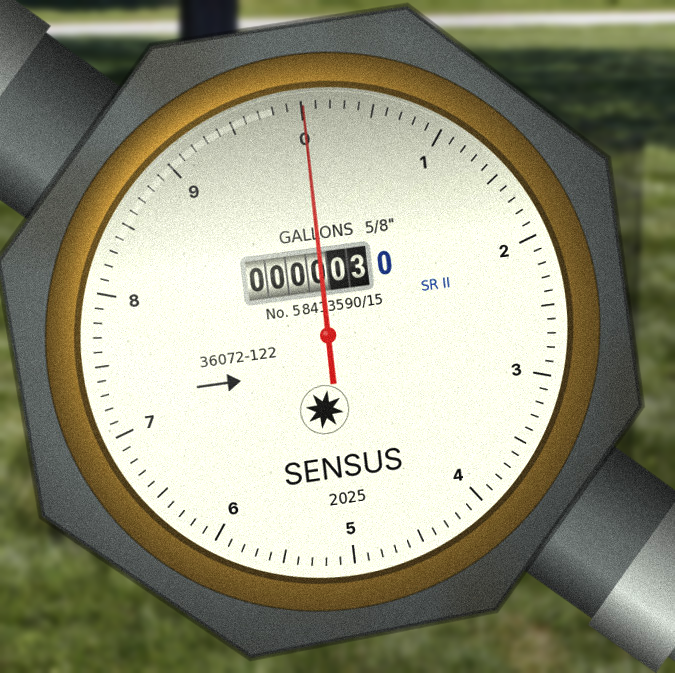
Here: 30.0 gal
